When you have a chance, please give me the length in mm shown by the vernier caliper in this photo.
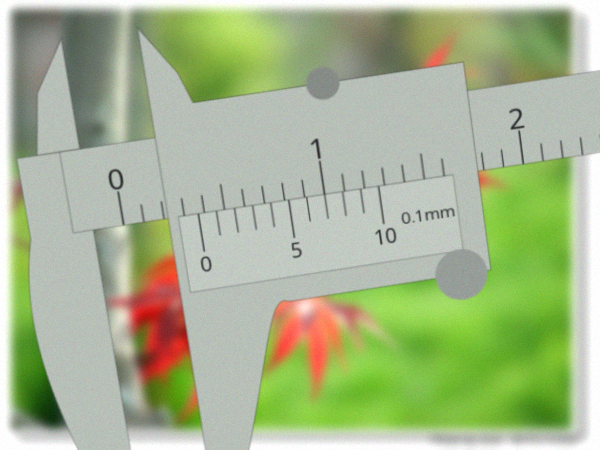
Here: 3.7 mm
